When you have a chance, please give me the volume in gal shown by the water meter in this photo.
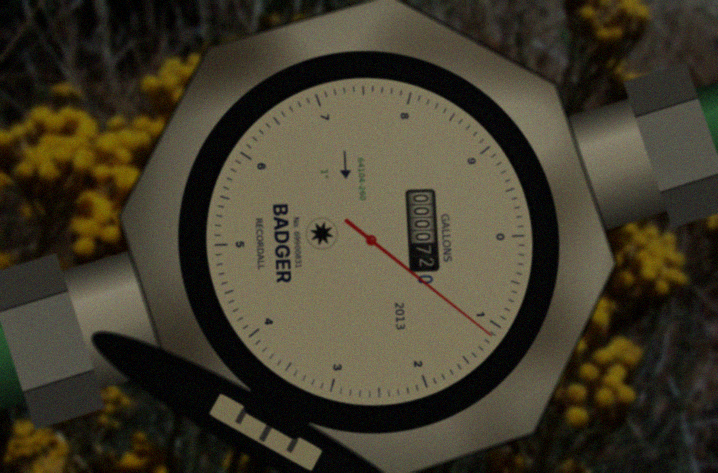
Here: 721.1 gal
